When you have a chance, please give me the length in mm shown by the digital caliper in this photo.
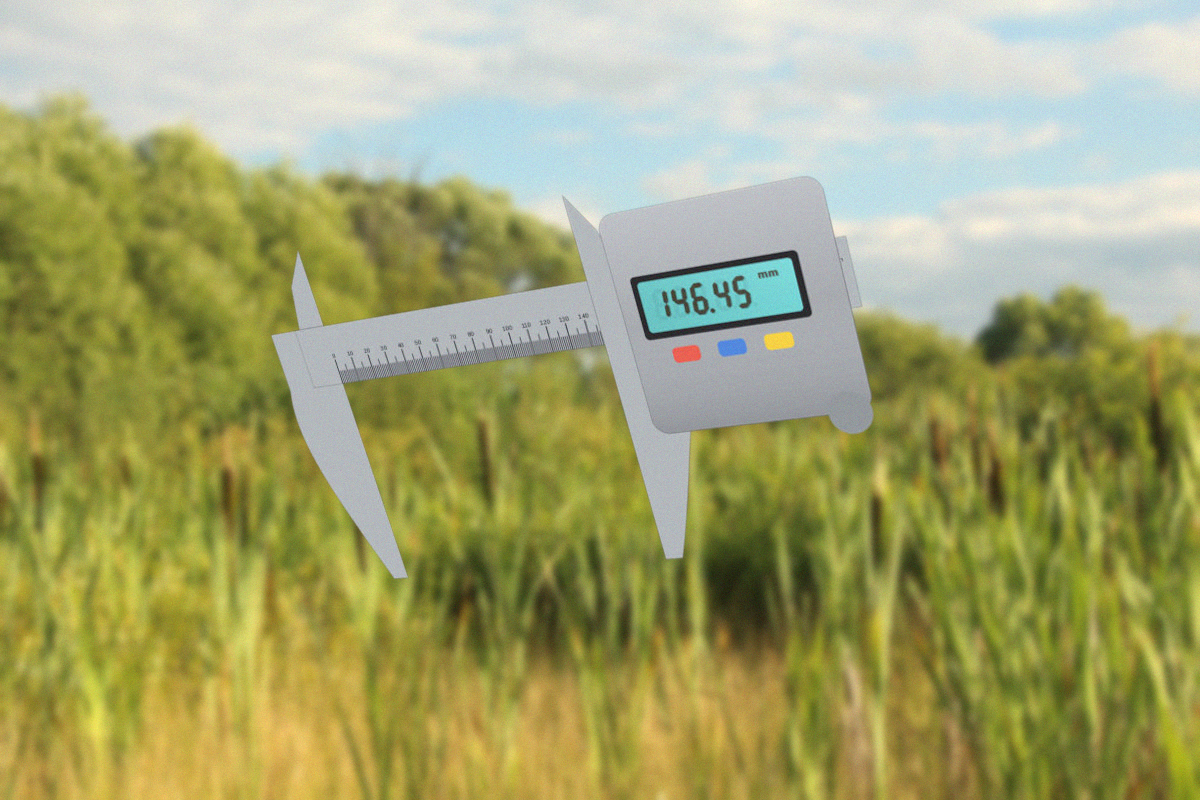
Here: 146.45 mm
